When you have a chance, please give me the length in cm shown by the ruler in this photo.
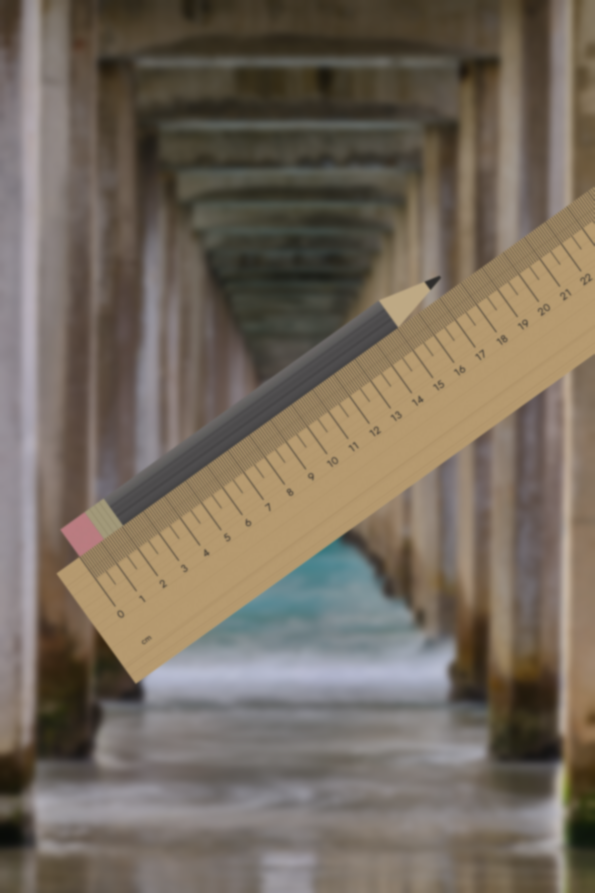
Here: 17.5 cm
